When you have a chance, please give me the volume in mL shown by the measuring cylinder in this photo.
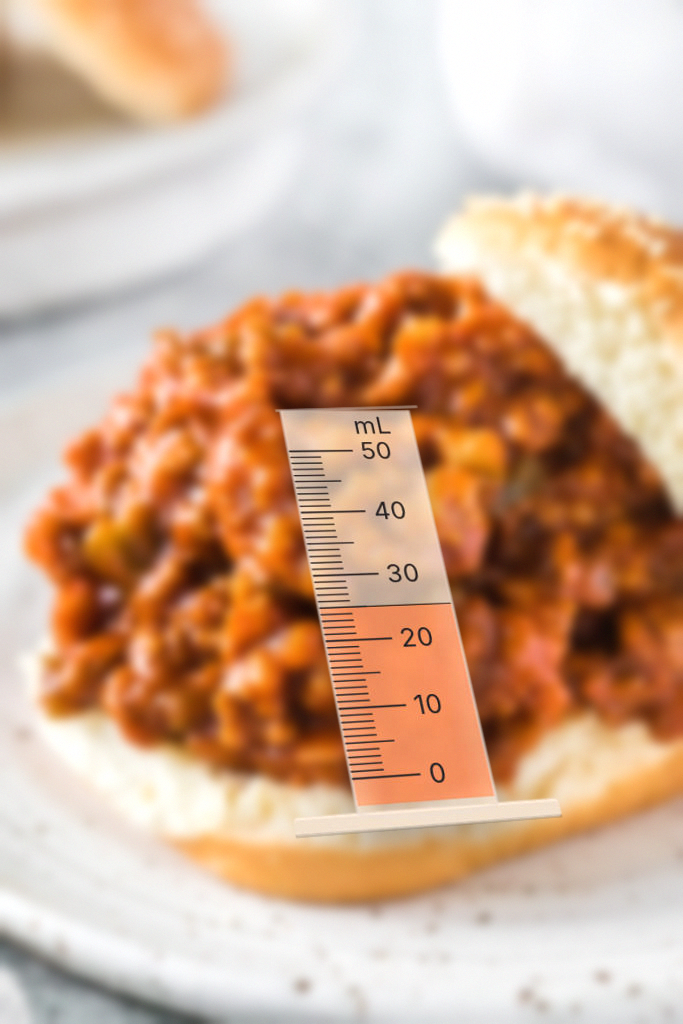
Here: 25 mL
